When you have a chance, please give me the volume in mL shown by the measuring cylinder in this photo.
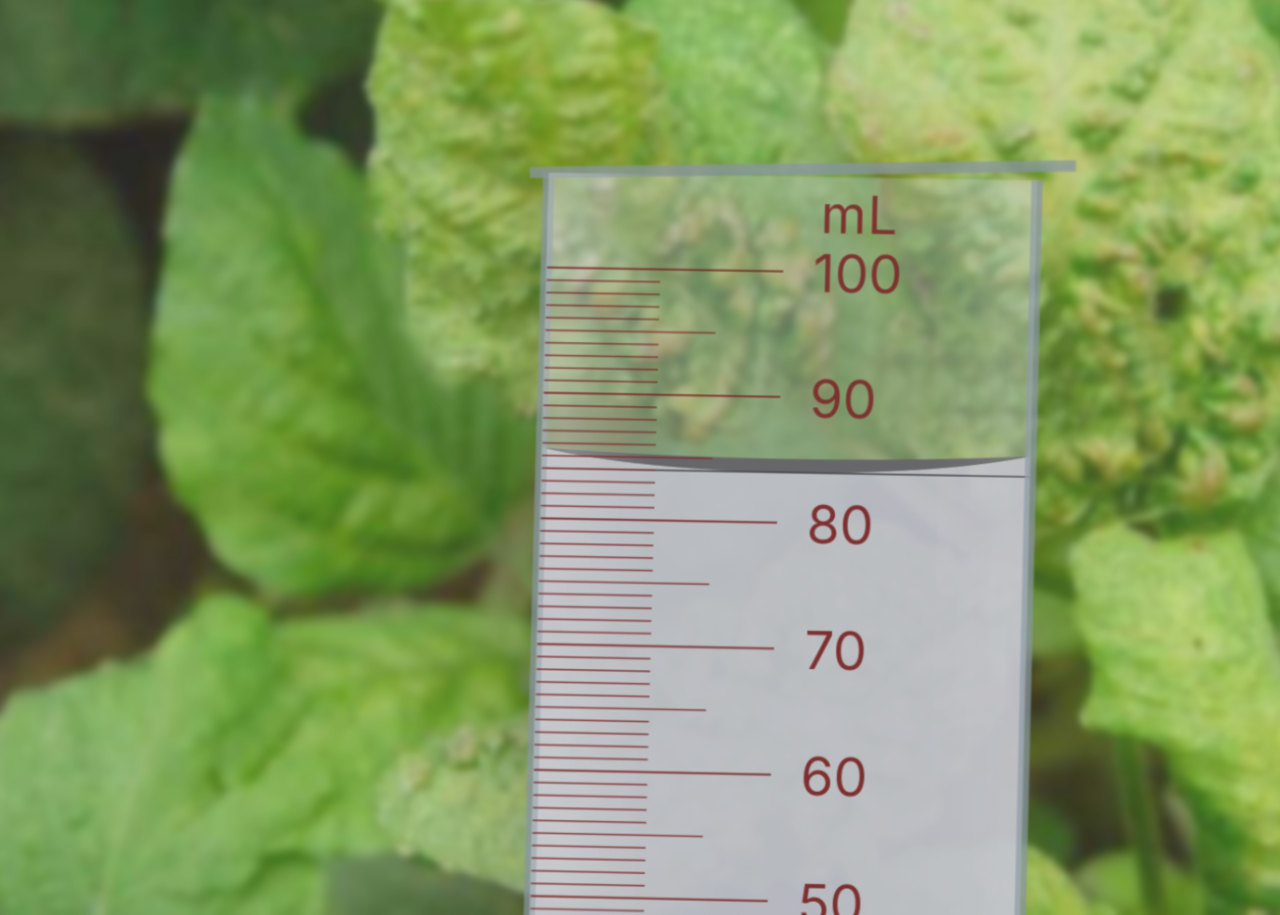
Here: 84 mL
